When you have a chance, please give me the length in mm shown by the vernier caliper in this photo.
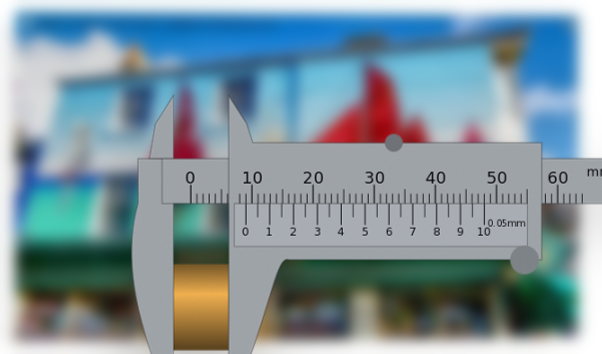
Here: 9.0 mm
